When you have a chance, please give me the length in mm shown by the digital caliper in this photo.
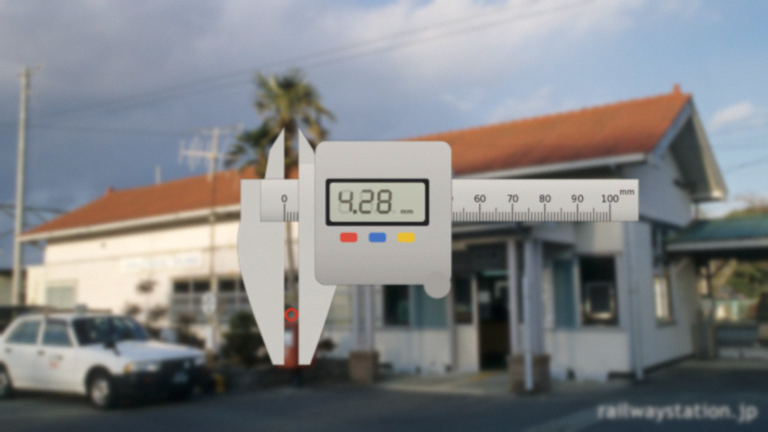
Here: 4.28 mm
